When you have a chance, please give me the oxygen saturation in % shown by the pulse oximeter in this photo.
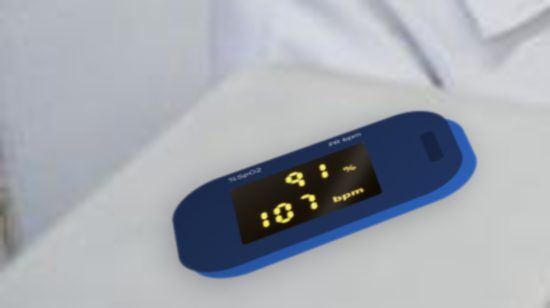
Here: 91 %
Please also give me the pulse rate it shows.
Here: 107 bpm
